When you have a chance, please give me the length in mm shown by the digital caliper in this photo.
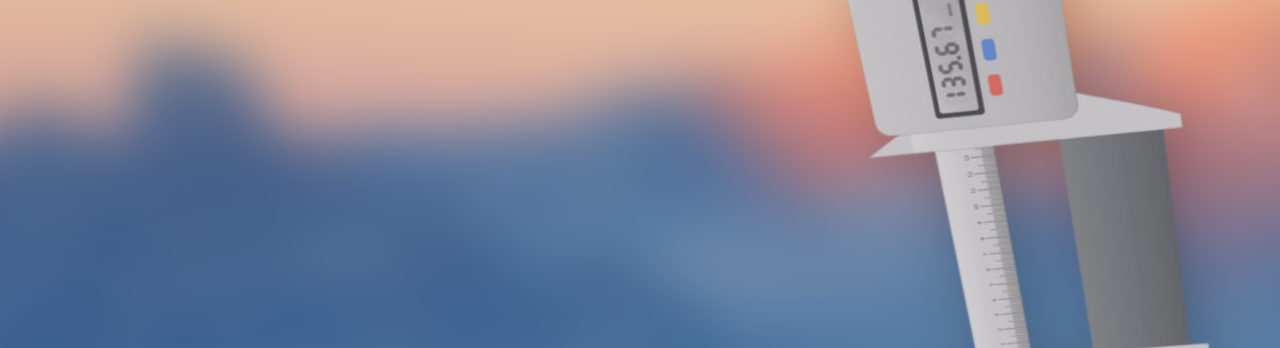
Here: 135.67 mm
